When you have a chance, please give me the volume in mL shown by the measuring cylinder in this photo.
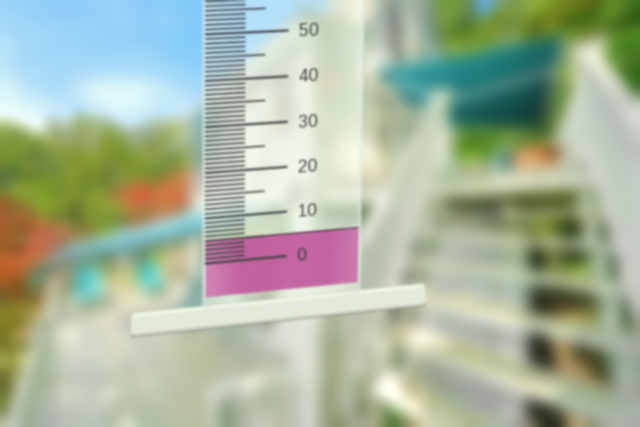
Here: 5 mL
